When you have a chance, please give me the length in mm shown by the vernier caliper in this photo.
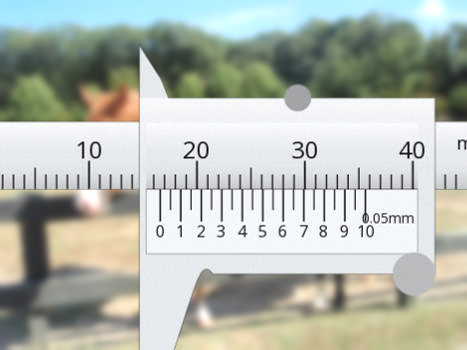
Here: 16.6 mm
